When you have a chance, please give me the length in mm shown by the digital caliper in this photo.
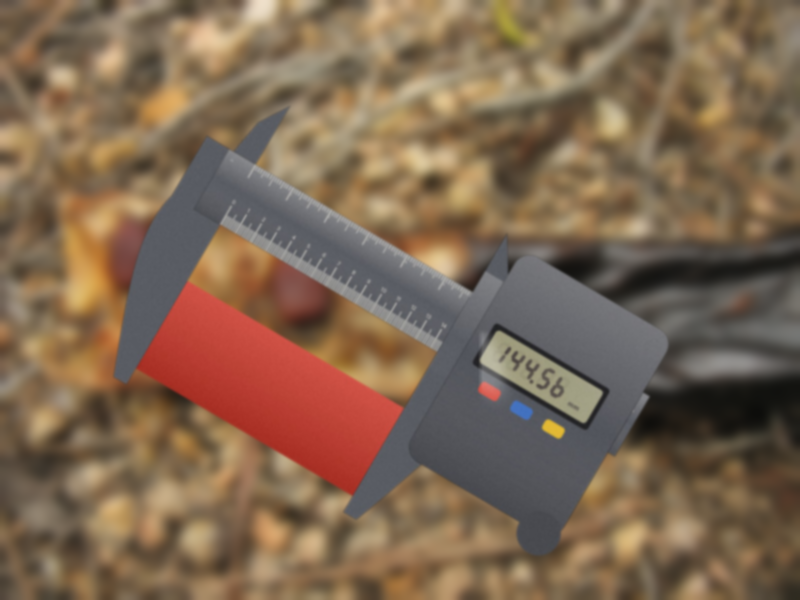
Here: 144.56 mm
